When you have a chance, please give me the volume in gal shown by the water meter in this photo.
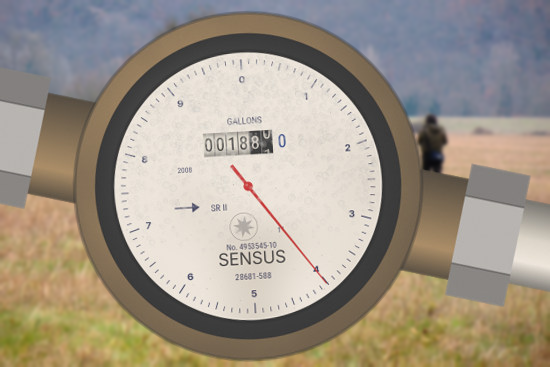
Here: 18804.0 gal
